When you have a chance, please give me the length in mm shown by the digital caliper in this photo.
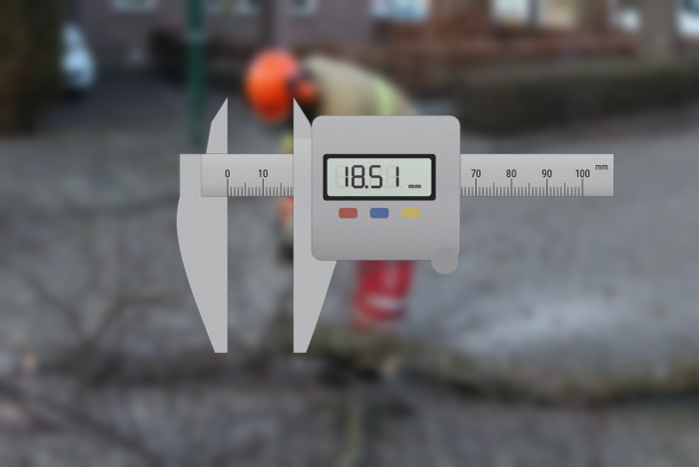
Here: 18.51 mm
